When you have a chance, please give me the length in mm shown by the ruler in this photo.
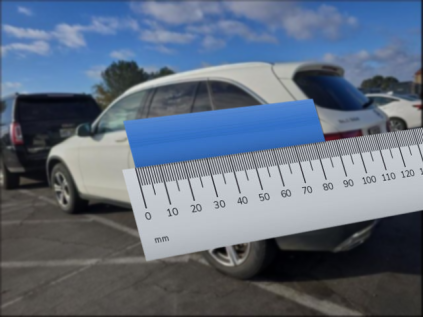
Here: 85 mm
